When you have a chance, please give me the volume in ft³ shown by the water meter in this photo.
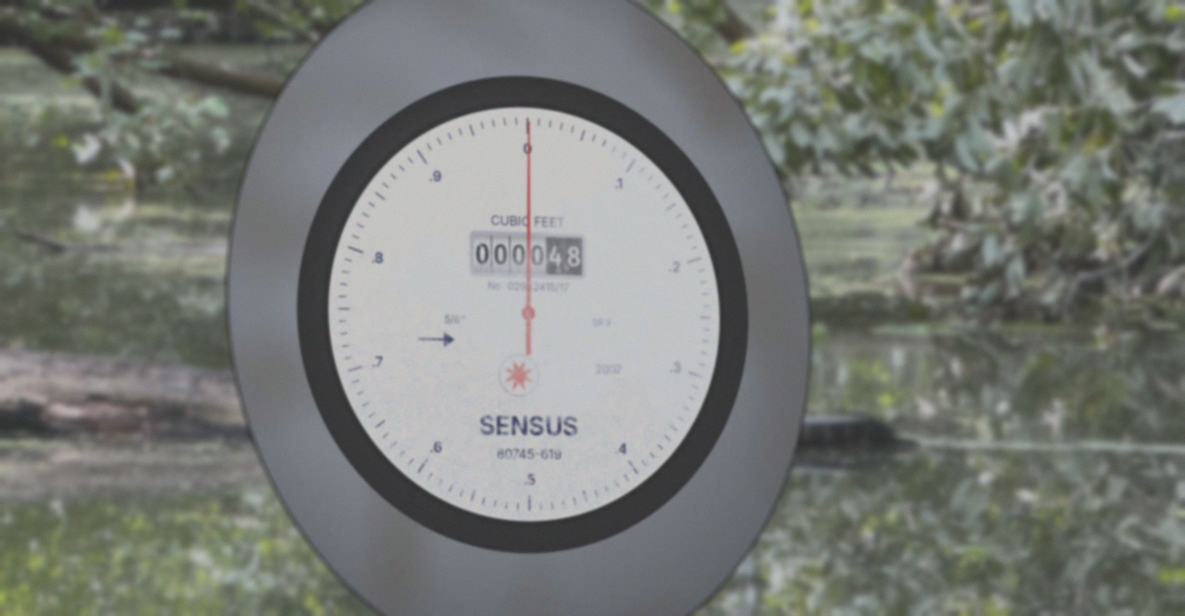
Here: 48.00 ft³
